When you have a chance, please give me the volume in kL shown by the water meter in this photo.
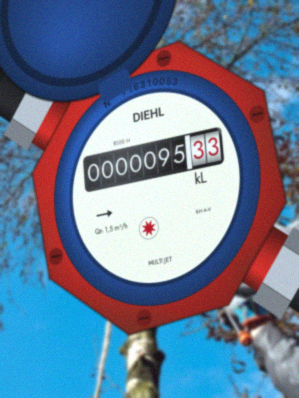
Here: 95.33 kL
